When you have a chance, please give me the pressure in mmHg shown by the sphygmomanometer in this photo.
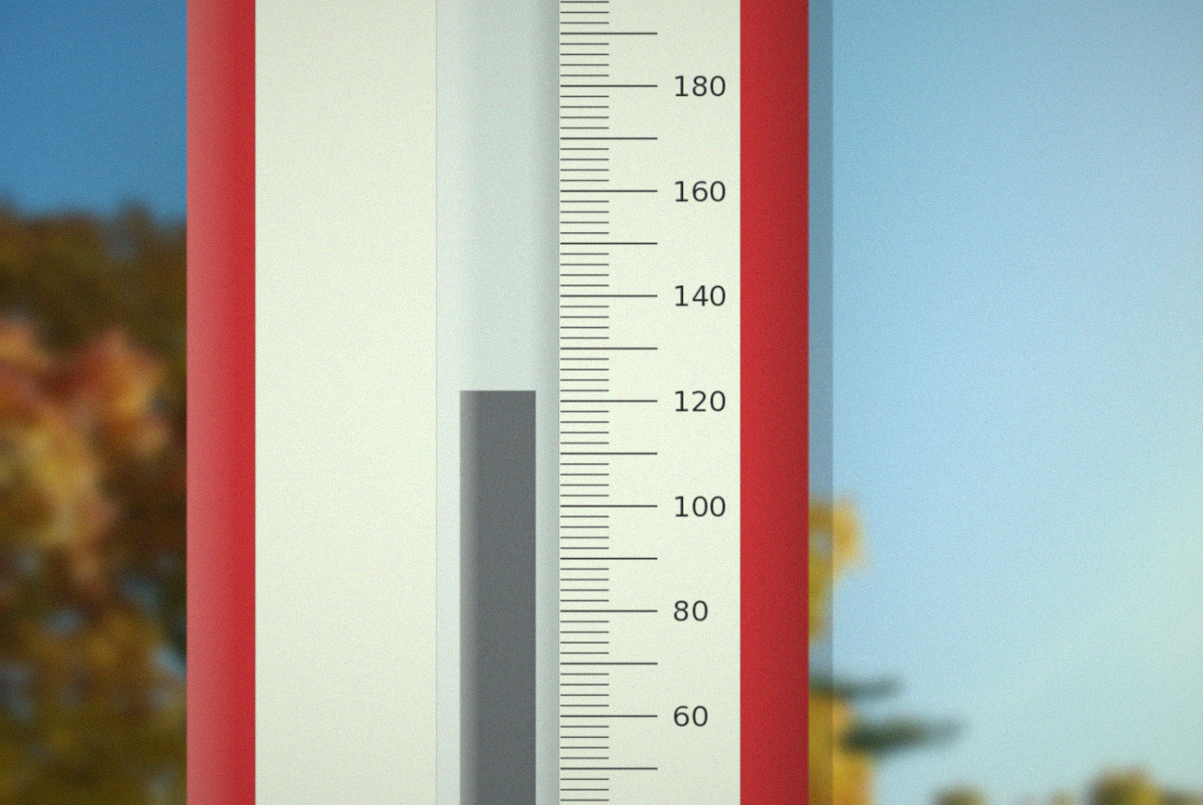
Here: 122 mmHg
